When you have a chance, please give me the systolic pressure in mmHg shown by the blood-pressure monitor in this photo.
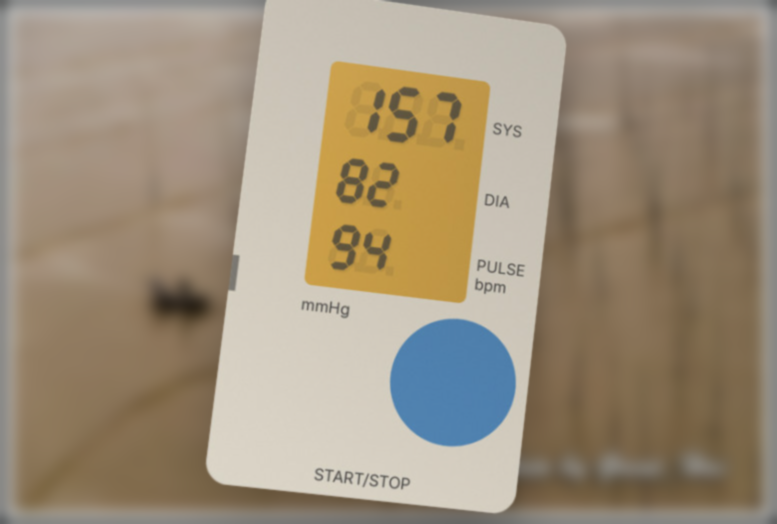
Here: 157 mmHg
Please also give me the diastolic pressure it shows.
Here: 82 mmHg
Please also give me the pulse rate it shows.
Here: 94 bpm
